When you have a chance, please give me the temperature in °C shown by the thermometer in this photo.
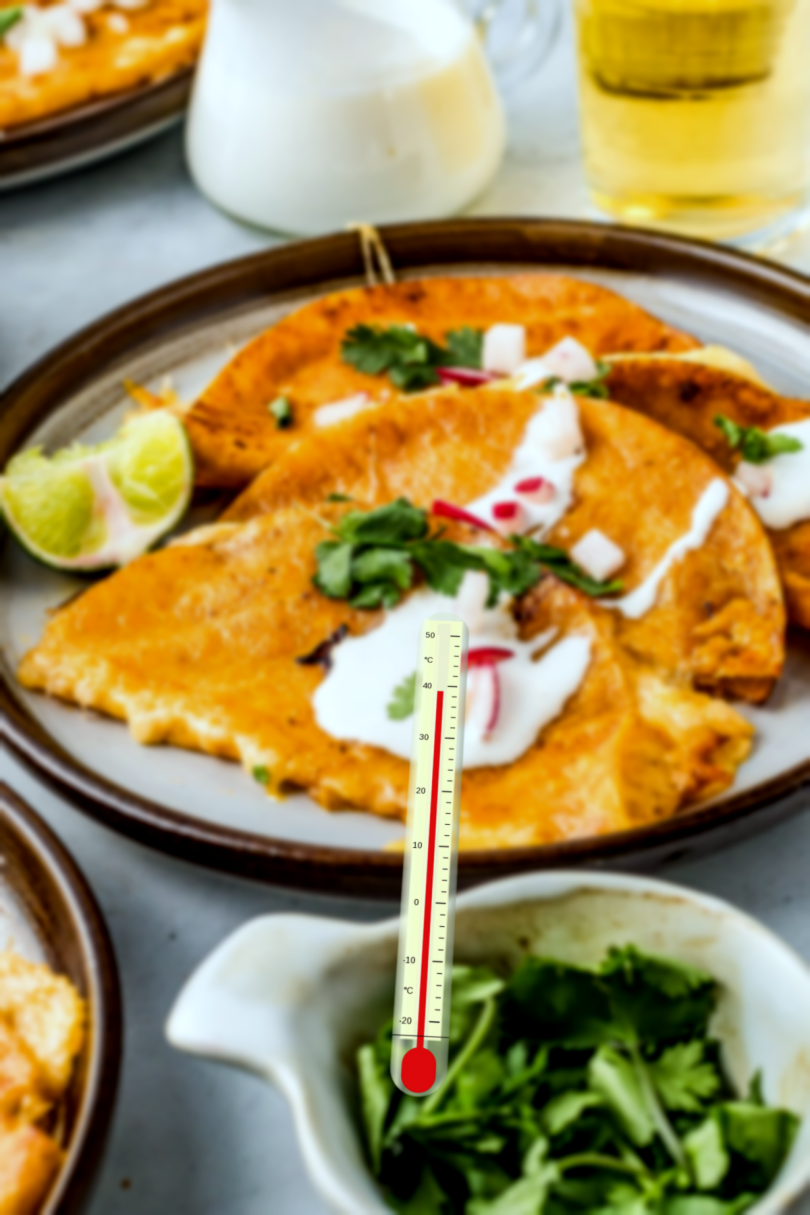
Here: 39 °C
